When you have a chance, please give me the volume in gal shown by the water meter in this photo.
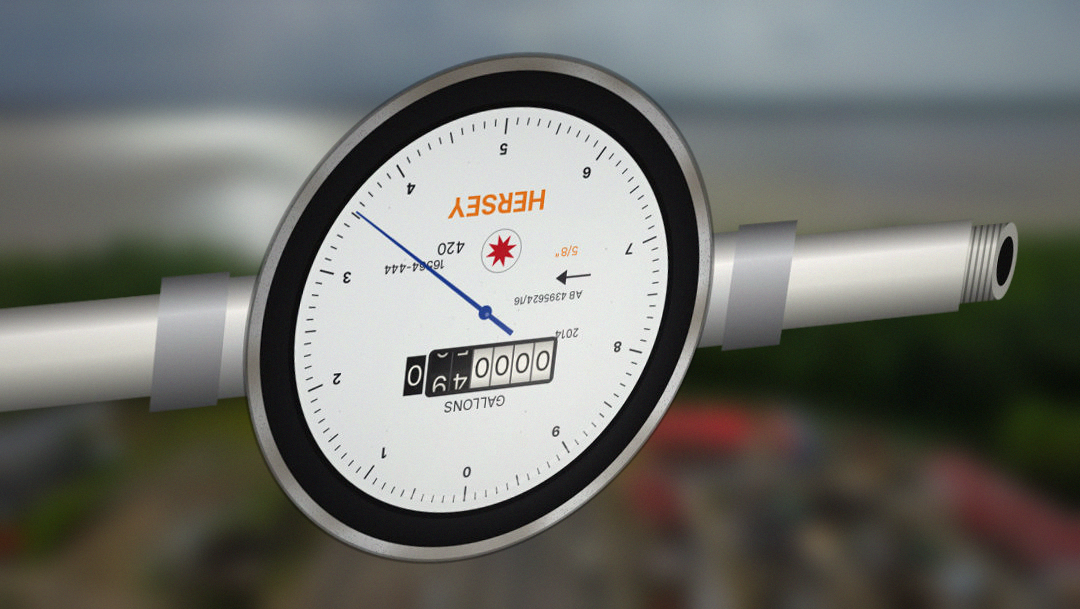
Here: 493.5 gal
